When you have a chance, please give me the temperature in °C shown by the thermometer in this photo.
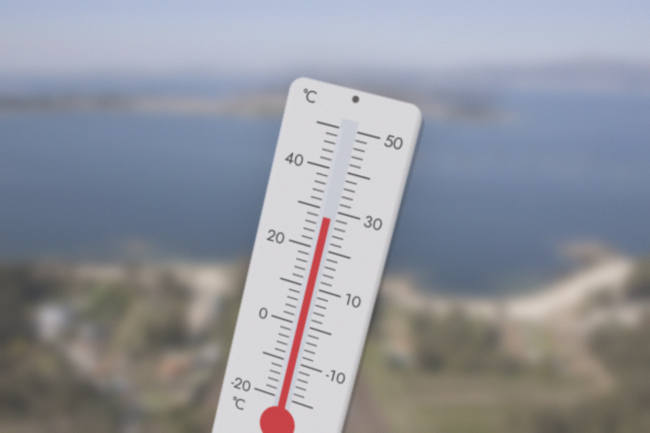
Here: 28 °C
